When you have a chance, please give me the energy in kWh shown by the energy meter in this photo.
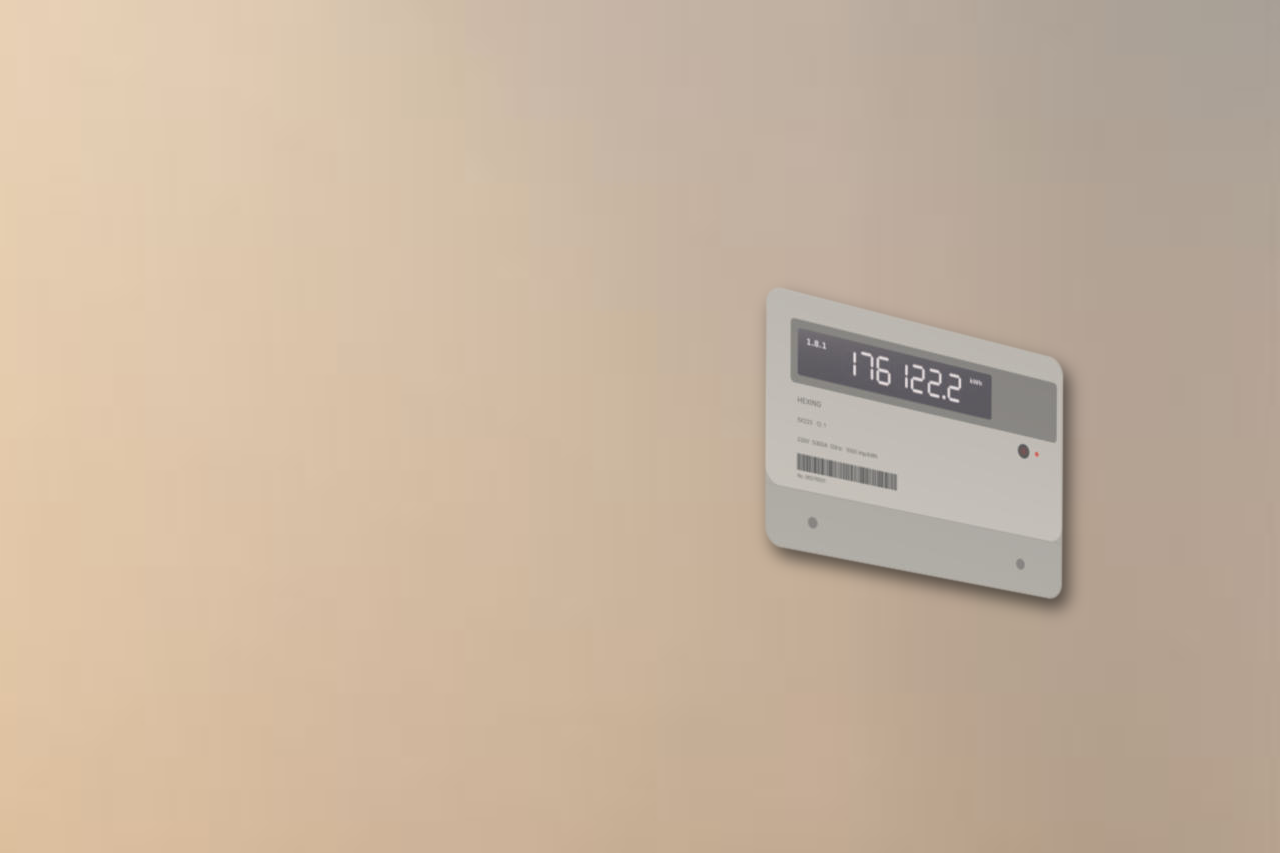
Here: 176122.2 kWh
